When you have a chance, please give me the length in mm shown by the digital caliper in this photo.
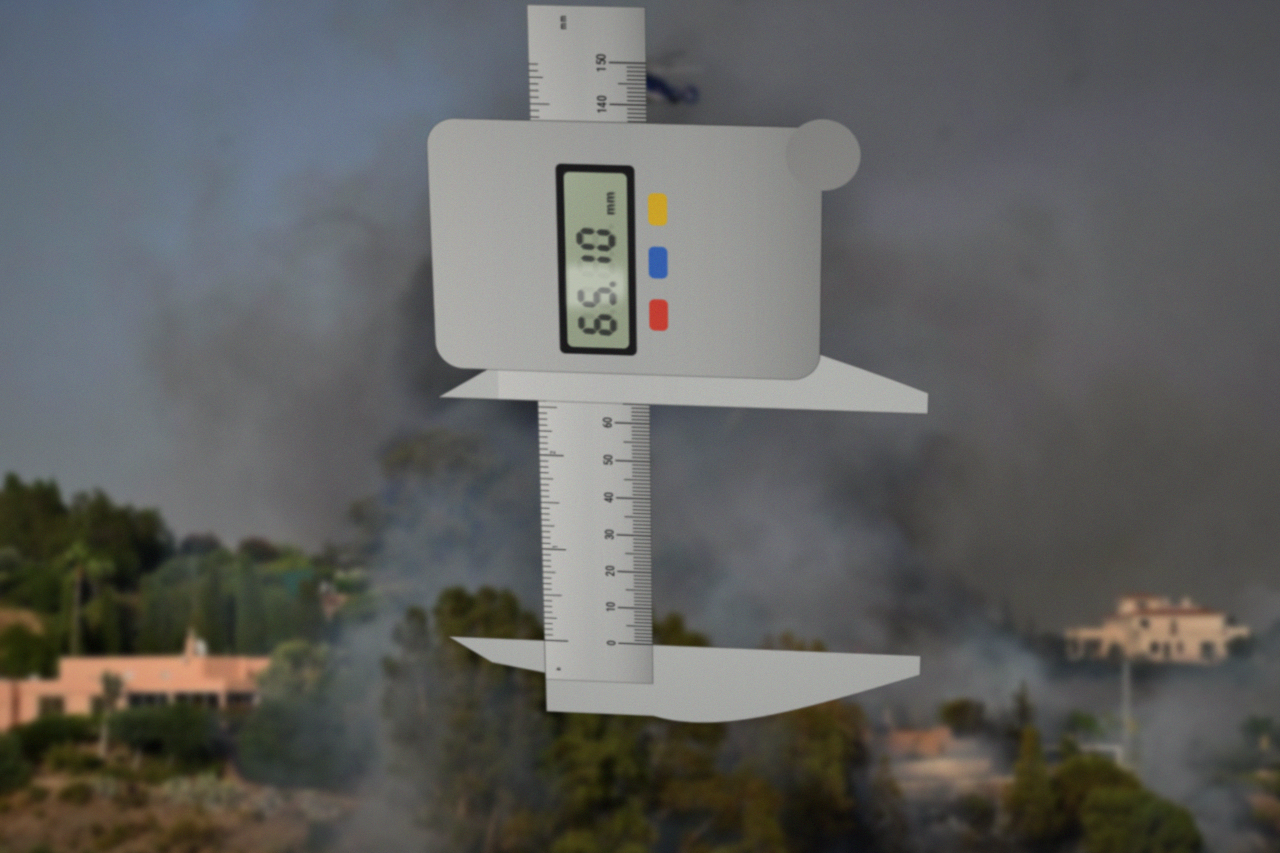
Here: 65.10 mm
